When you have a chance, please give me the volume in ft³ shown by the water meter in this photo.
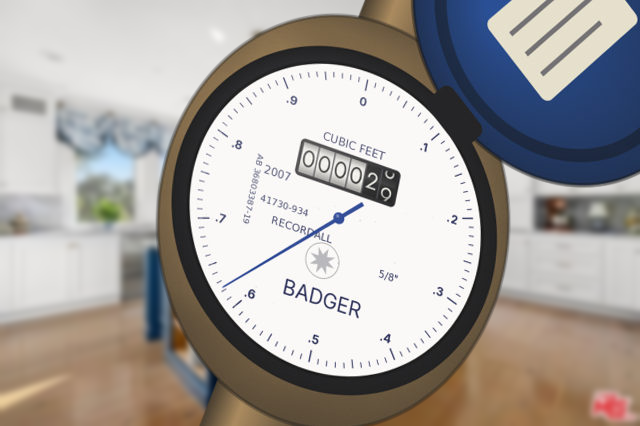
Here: 28.62 ft³
